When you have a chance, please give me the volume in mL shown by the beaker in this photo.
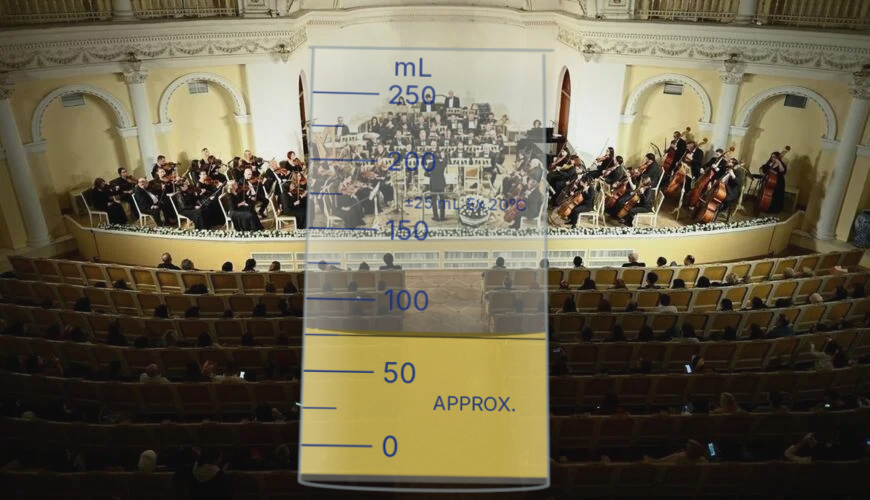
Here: 75 mL
